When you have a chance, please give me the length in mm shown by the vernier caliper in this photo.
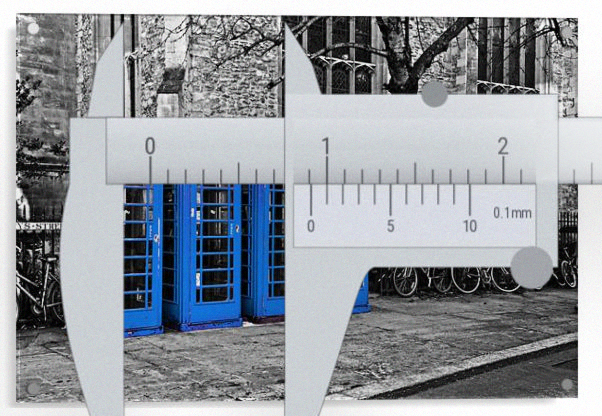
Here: 9.1 mm
